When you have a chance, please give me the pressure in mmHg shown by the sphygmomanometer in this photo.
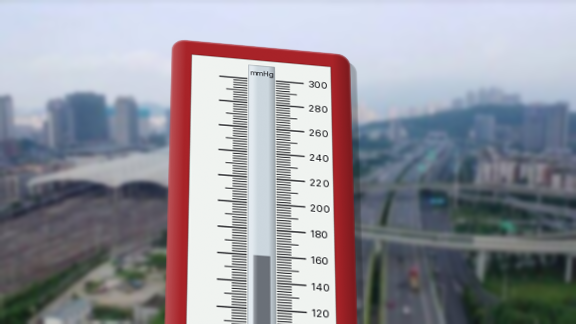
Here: 160 mmHg
